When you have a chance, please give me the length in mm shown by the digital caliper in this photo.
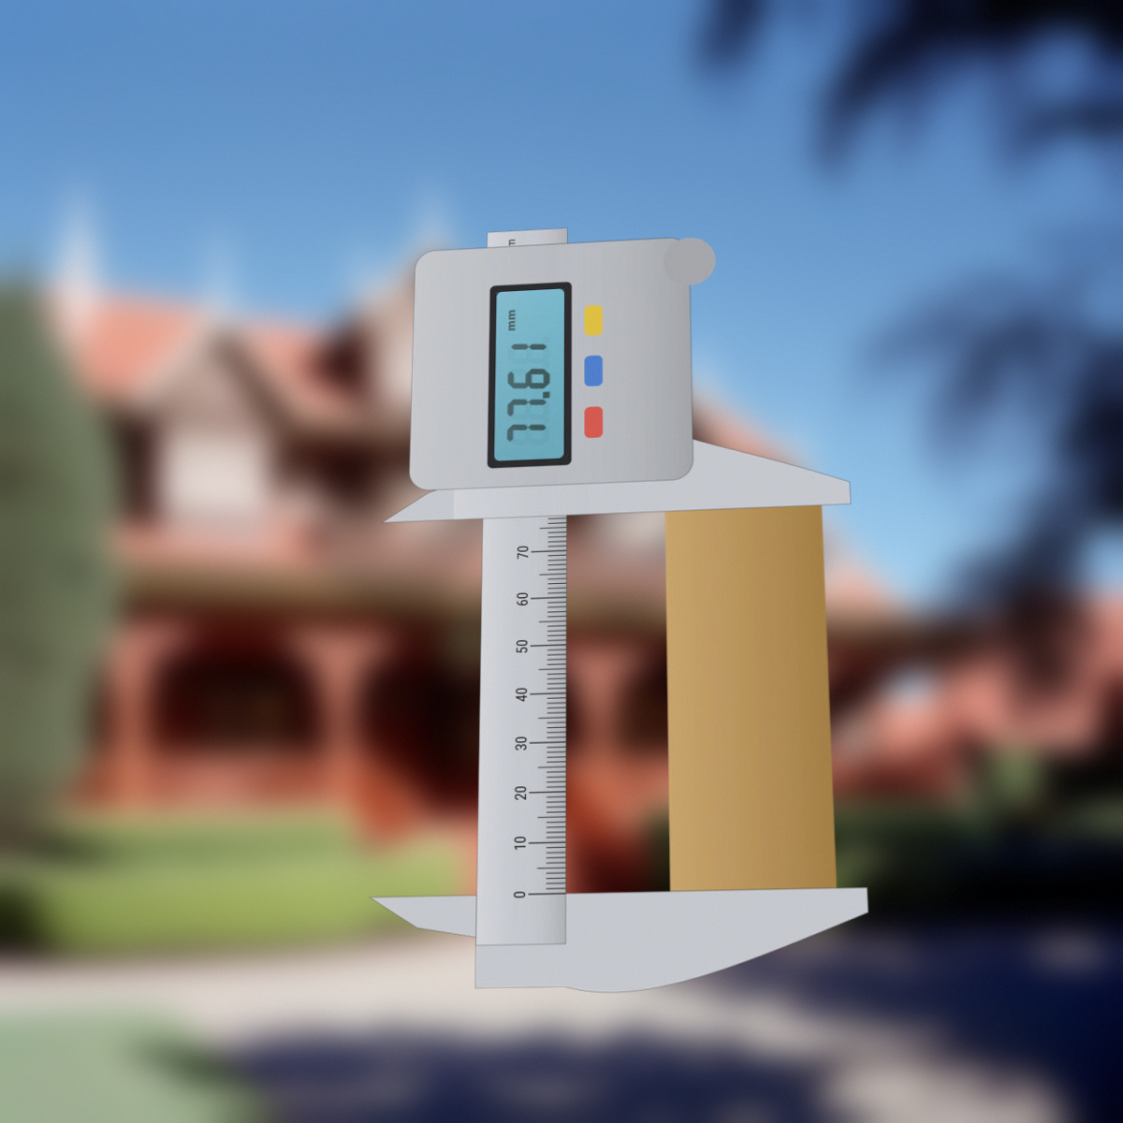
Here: 77.61 mm
